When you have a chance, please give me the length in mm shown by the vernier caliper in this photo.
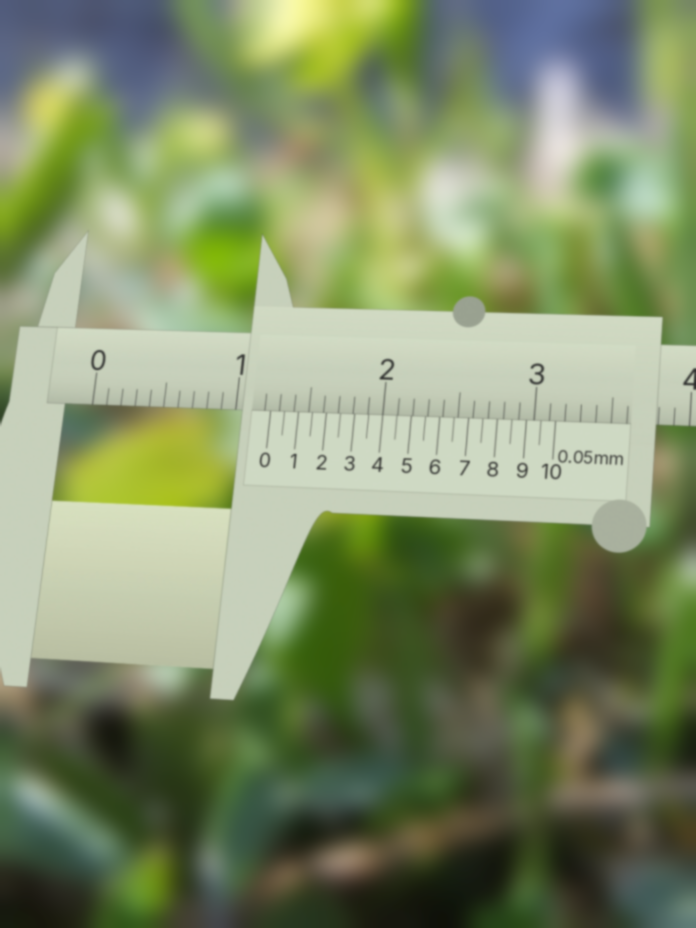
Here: 12.4 mm
